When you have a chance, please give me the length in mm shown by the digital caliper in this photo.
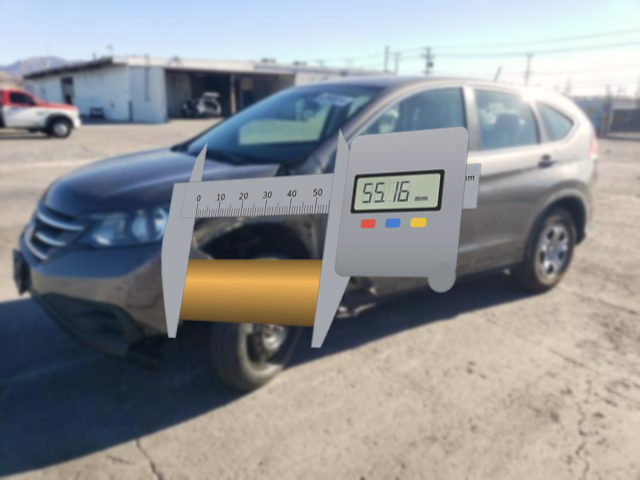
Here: 55.16 mm
